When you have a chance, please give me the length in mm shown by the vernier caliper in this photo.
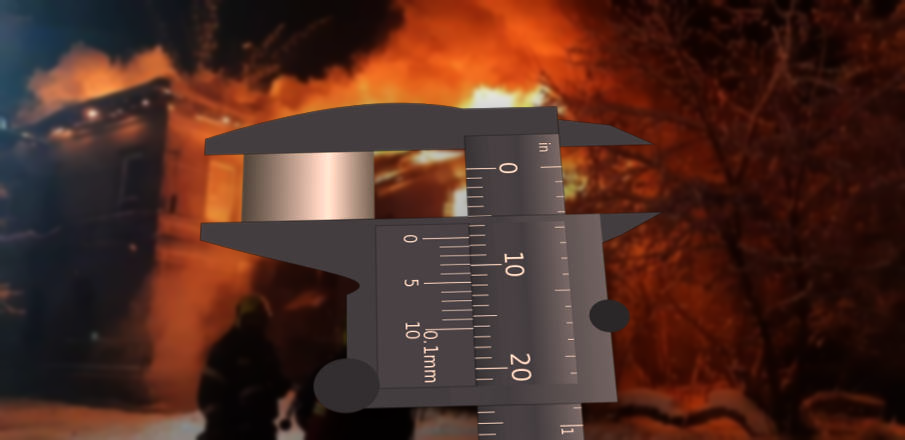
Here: 7.2 mm
